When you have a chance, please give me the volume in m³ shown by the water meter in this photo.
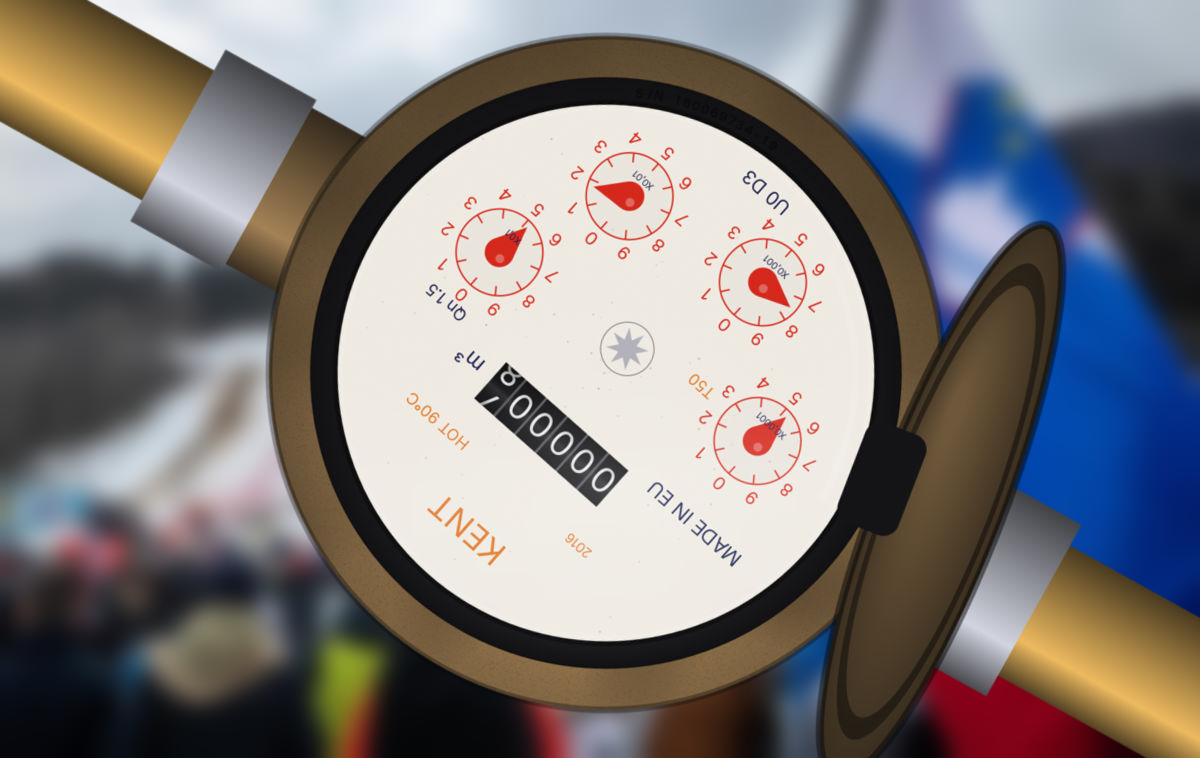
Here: 7.5175 m³
